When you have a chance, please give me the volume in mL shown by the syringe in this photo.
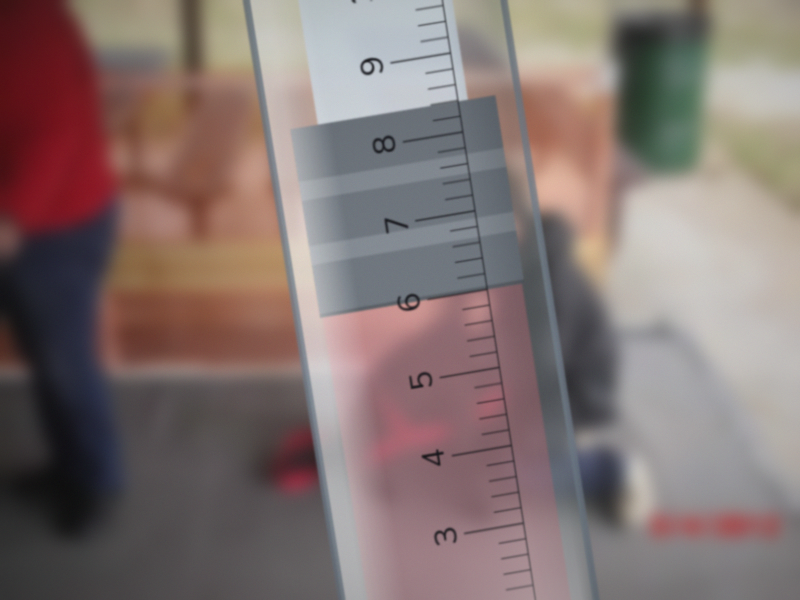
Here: 6 mL
